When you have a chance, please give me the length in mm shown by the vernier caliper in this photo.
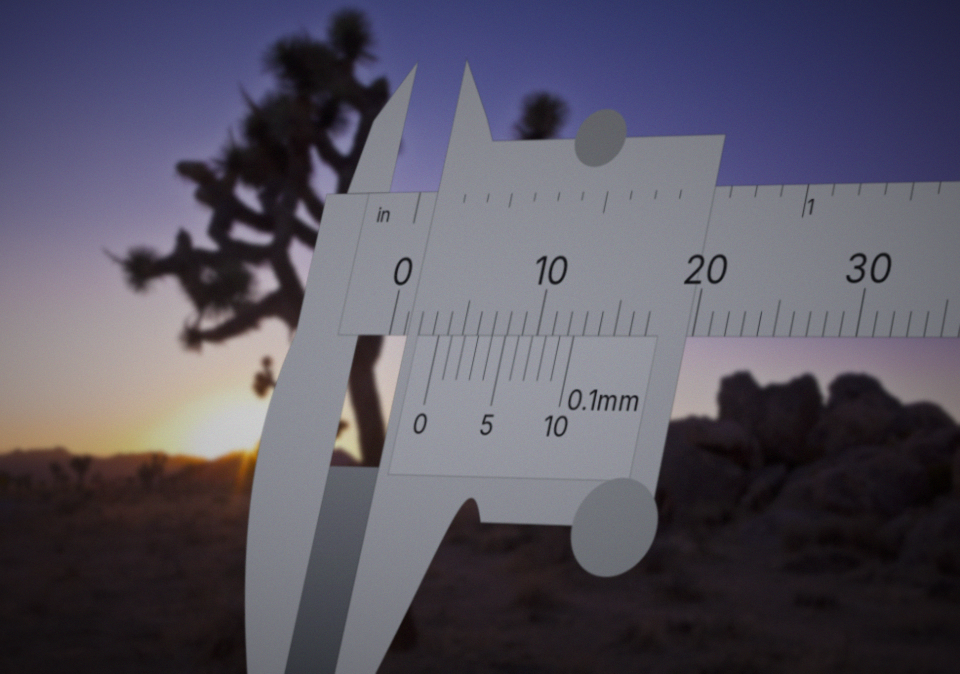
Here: 3.4 mm
